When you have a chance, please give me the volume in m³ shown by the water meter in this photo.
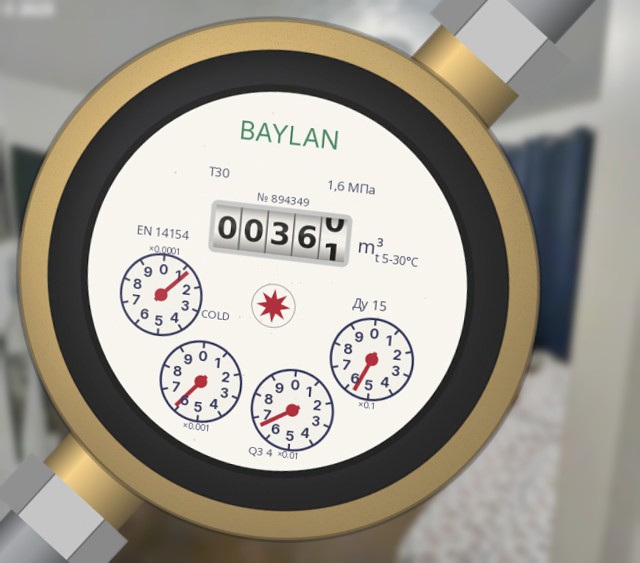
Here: 360.5661 m³
